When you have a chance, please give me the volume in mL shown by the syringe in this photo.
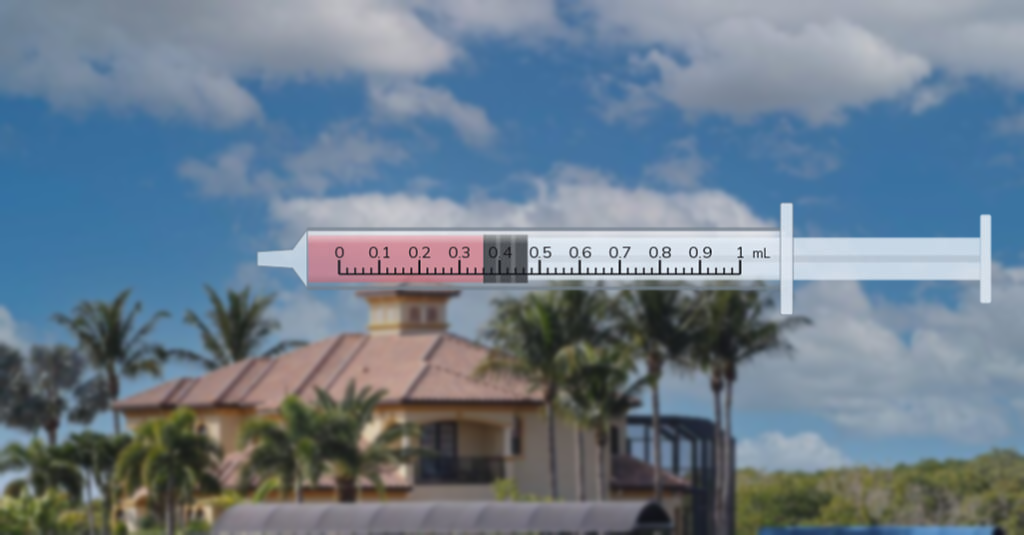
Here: 0.36 mL
